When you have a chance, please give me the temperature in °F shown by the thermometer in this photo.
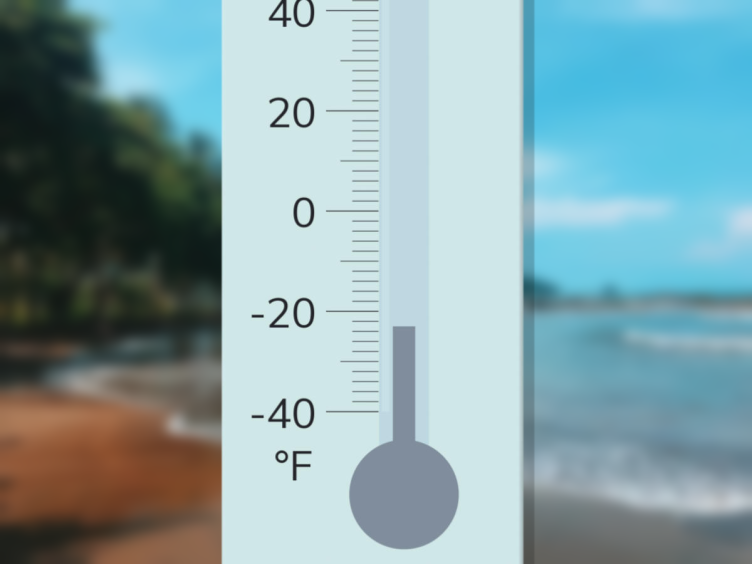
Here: -23 °F
